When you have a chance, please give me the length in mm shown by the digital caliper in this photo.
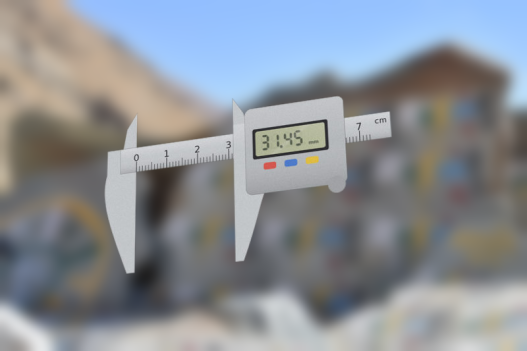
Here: 31.45 mm
